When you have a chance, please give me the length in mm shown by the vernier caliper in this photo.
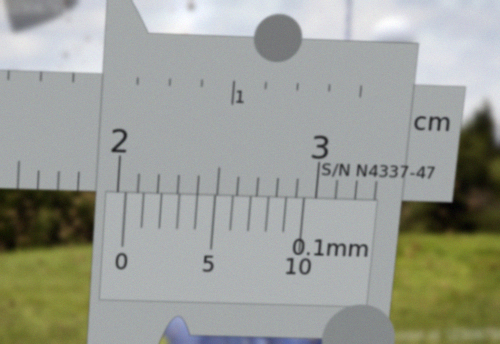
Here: 20.4 mm
